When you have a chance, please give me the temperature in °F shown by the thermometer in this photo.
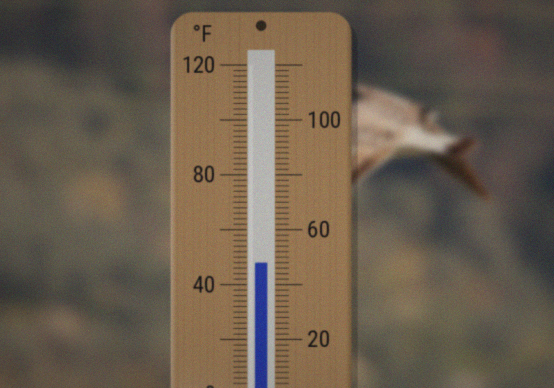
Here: 48 °F
